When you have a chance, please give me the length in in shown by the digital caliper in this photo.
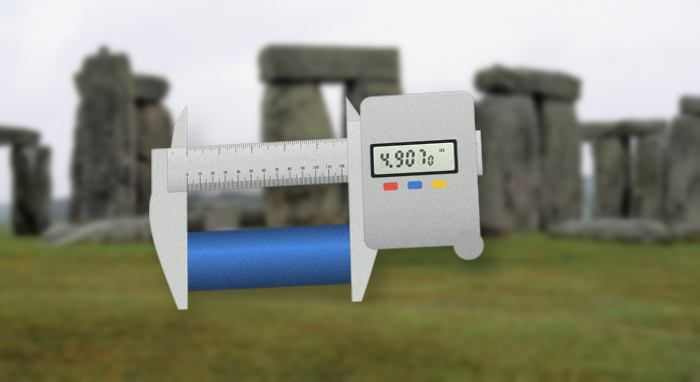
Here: 4.9070 in
